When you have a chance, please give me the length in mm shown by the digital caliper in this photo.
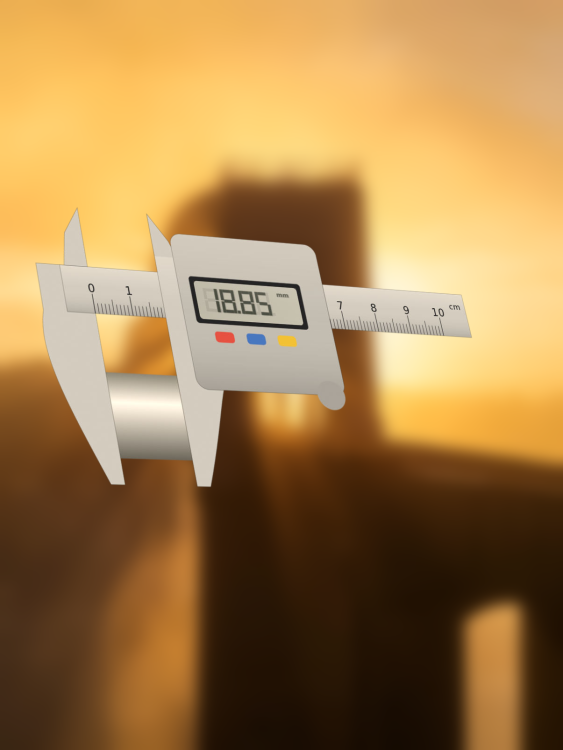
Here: 18.85 mm
